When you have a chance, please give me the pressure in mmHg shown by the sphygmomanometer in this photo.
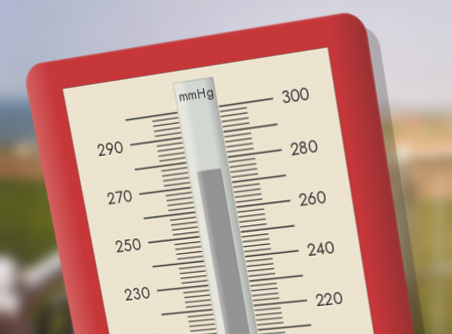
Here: 276 mmHg
